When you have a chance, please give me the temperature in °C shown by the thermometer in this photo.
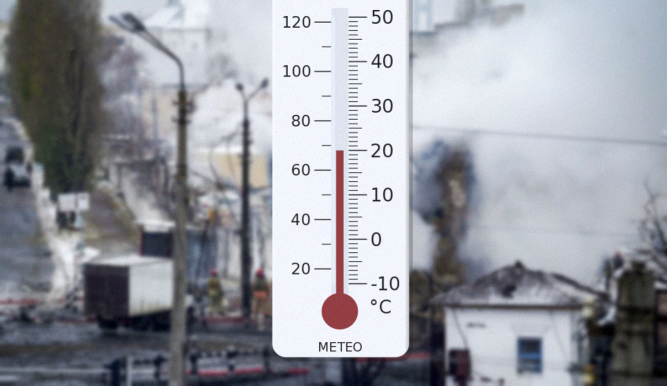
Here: 20 °C
